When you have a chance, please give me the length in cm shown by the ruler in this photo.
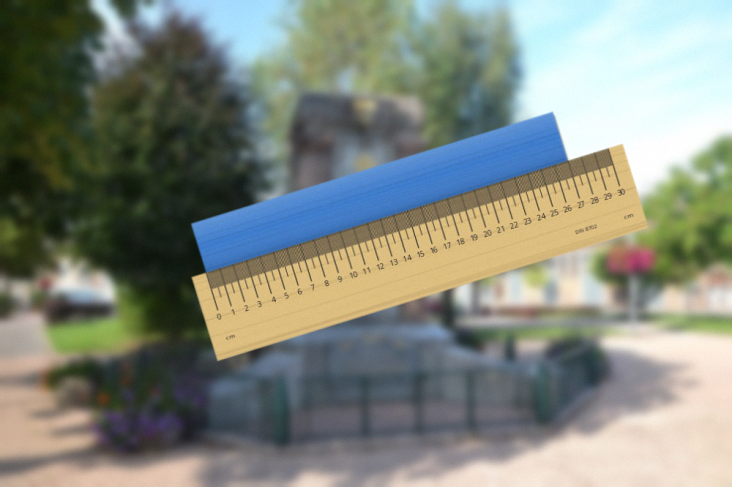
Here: 27 cm
